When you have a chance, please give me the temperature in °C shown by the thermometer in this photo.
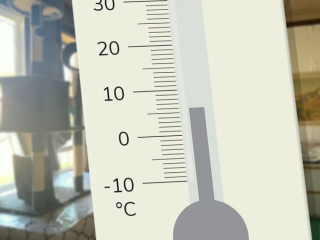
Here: 6 °C
